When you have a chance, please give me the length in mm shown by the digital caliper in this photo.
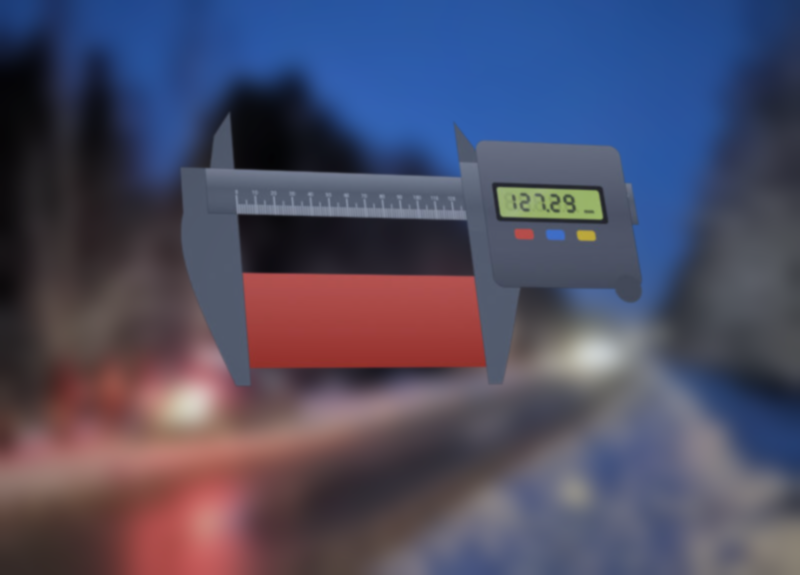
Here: 127.29 mm
